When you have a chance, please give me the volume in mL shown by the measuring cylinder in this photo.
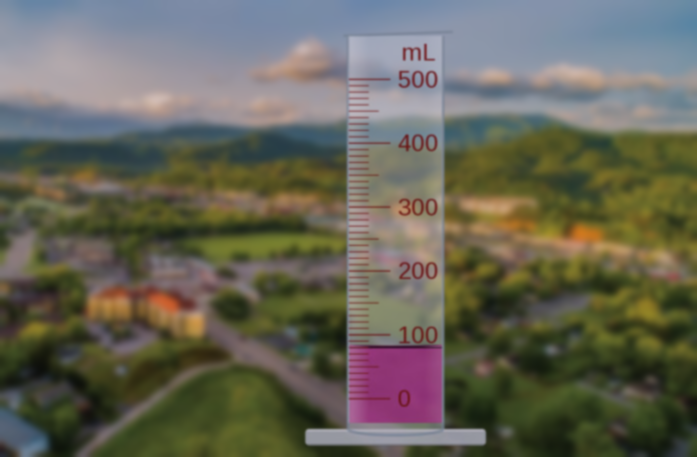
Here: 80 mL
